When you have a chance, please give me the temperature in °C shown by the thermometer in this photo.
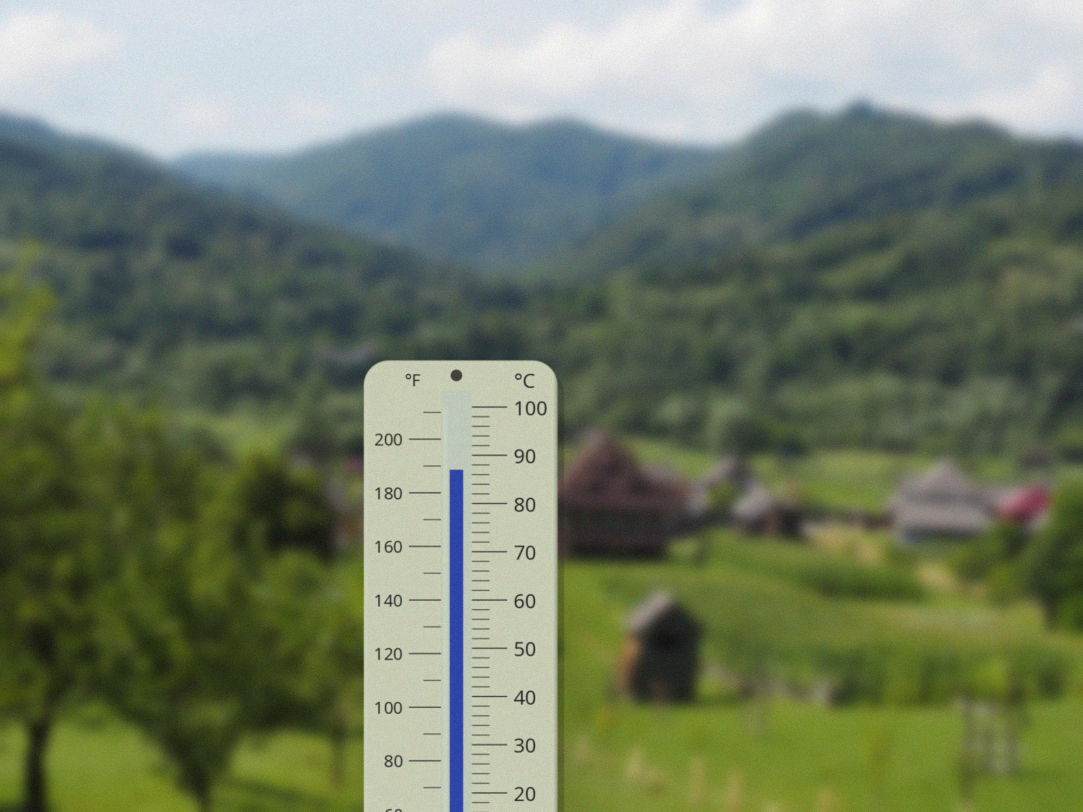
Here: 87 °C
